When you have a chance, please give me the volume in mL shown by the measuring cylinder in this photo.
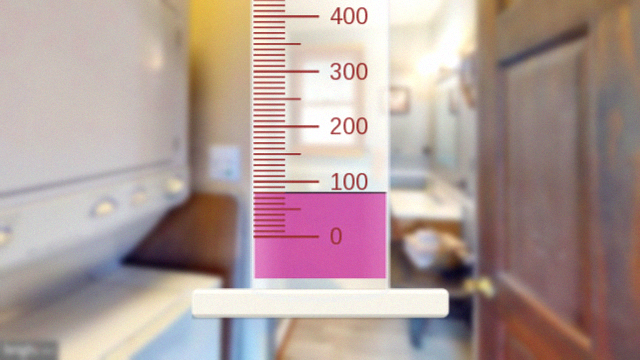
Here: 80 mL
